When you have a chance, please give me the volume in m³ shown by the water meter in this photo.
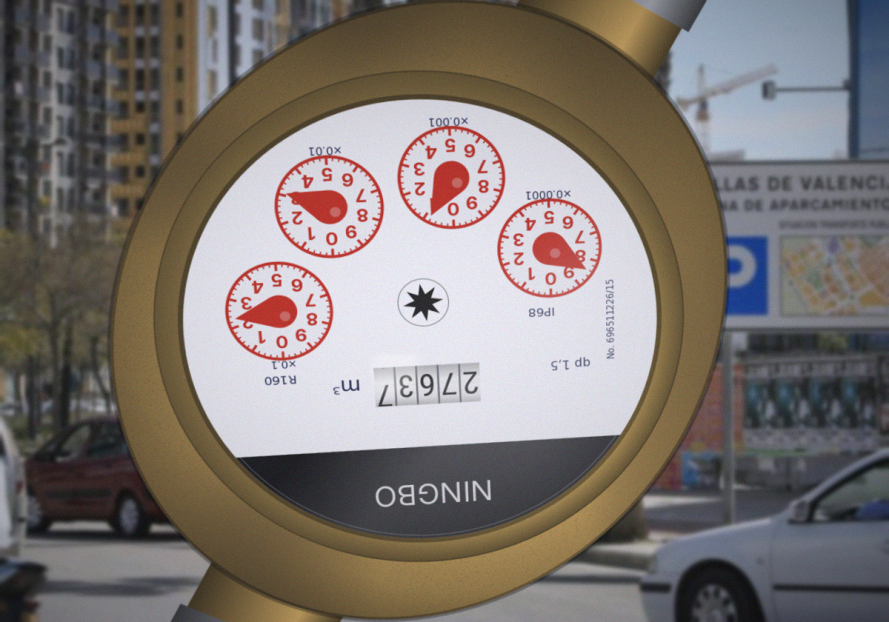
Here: 27637.2308 m³
